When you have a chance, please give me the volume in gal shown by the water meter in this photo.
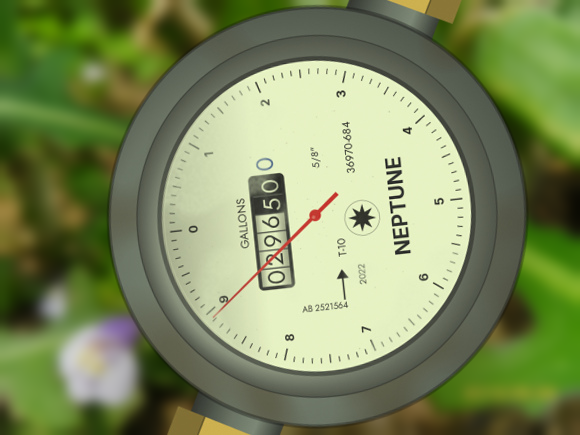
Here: 296498.9 gal
